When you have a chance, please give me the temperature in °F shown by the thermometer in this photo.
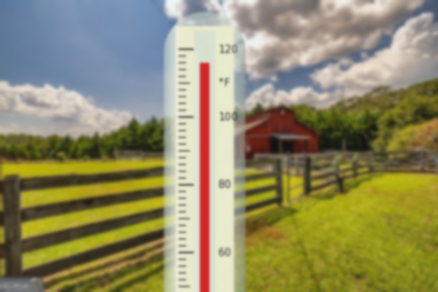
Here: 116 °F
